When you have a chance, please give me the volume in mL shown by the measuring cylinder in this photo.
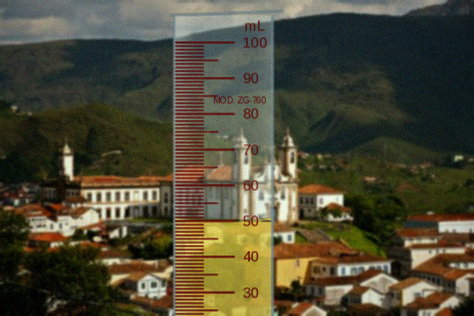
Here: 50 mL
